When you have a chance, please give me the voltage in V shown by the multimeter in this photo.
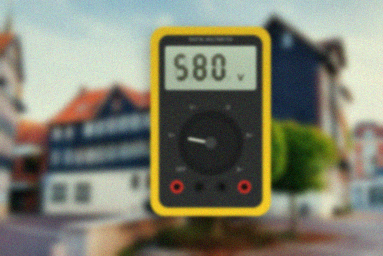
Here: 580 V
